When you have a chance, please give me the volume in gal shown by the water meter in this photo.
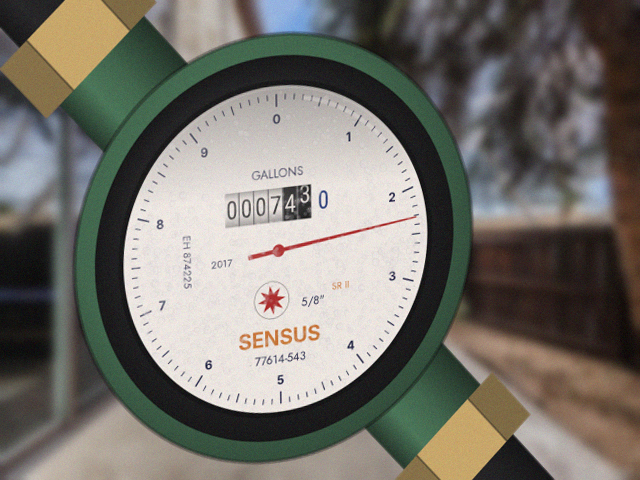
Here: 7432.3 gal
